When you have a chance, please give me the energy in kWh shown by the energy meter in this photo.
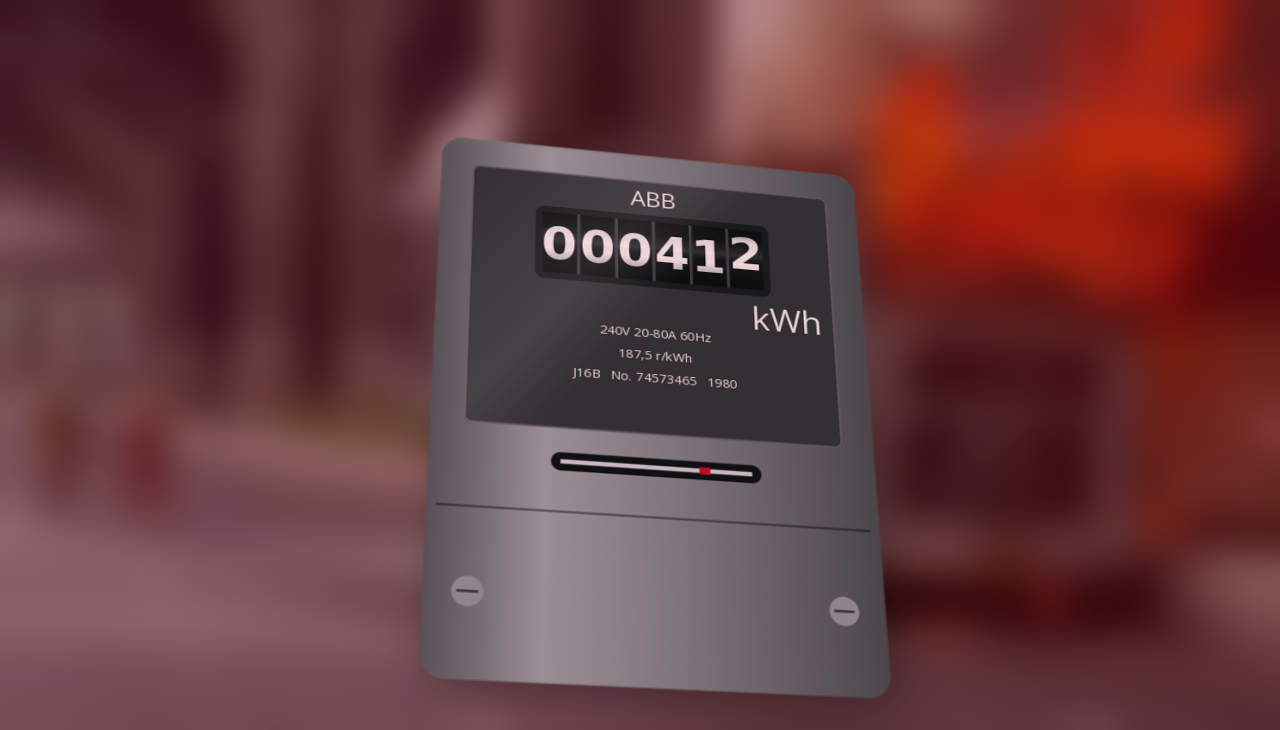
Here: 412 kWh
